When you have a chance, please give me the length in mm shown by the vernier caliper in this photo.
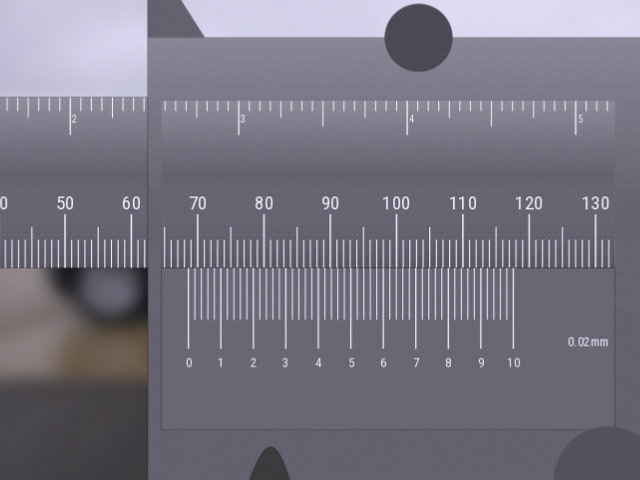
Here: 68.6 mm
